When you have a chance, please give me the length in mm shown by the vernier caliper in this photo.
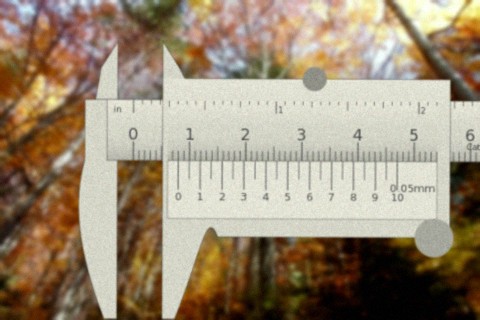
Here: 8.0 mm
